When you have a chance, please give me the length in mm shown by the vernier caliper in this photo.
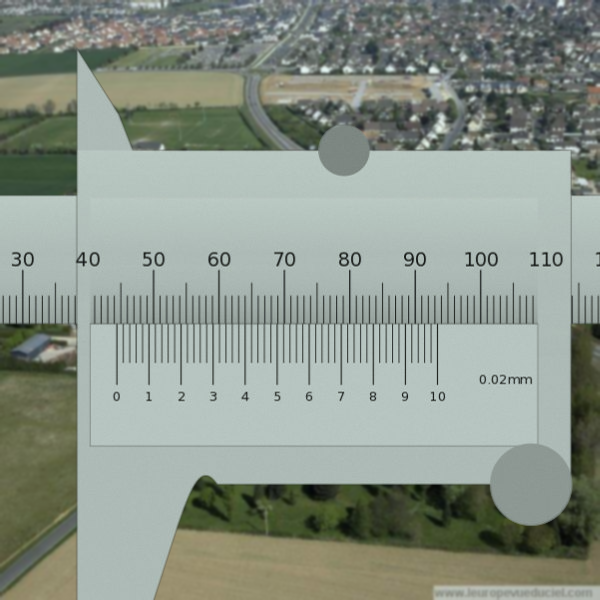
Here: 44.4 mm
